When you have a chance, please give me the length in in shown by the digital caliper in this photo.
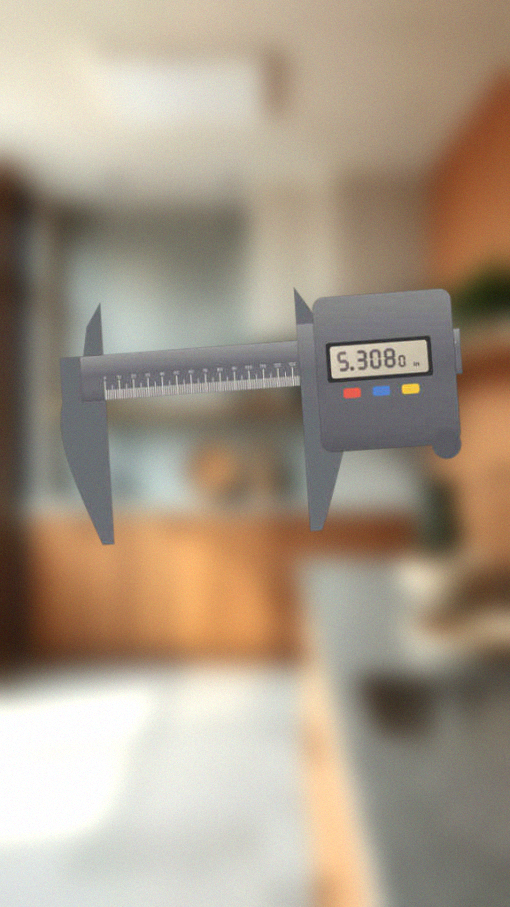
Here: 5.3080 in
